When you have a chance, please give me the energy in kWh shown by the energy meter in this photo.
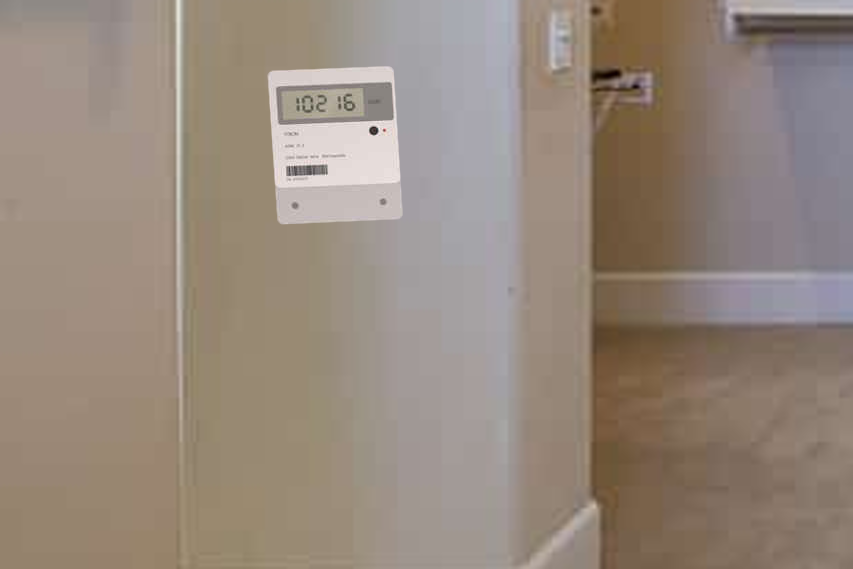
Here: 10216 kWh
